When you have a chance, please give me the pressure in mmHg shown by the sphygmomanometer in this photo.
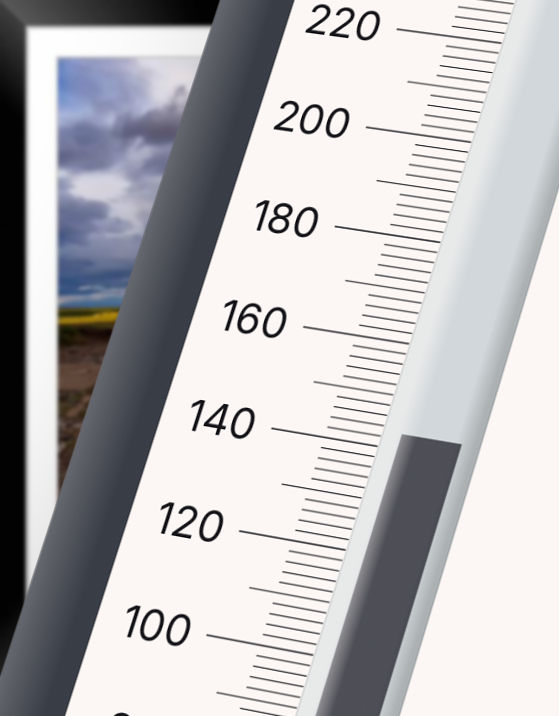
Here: 143 mmHg
